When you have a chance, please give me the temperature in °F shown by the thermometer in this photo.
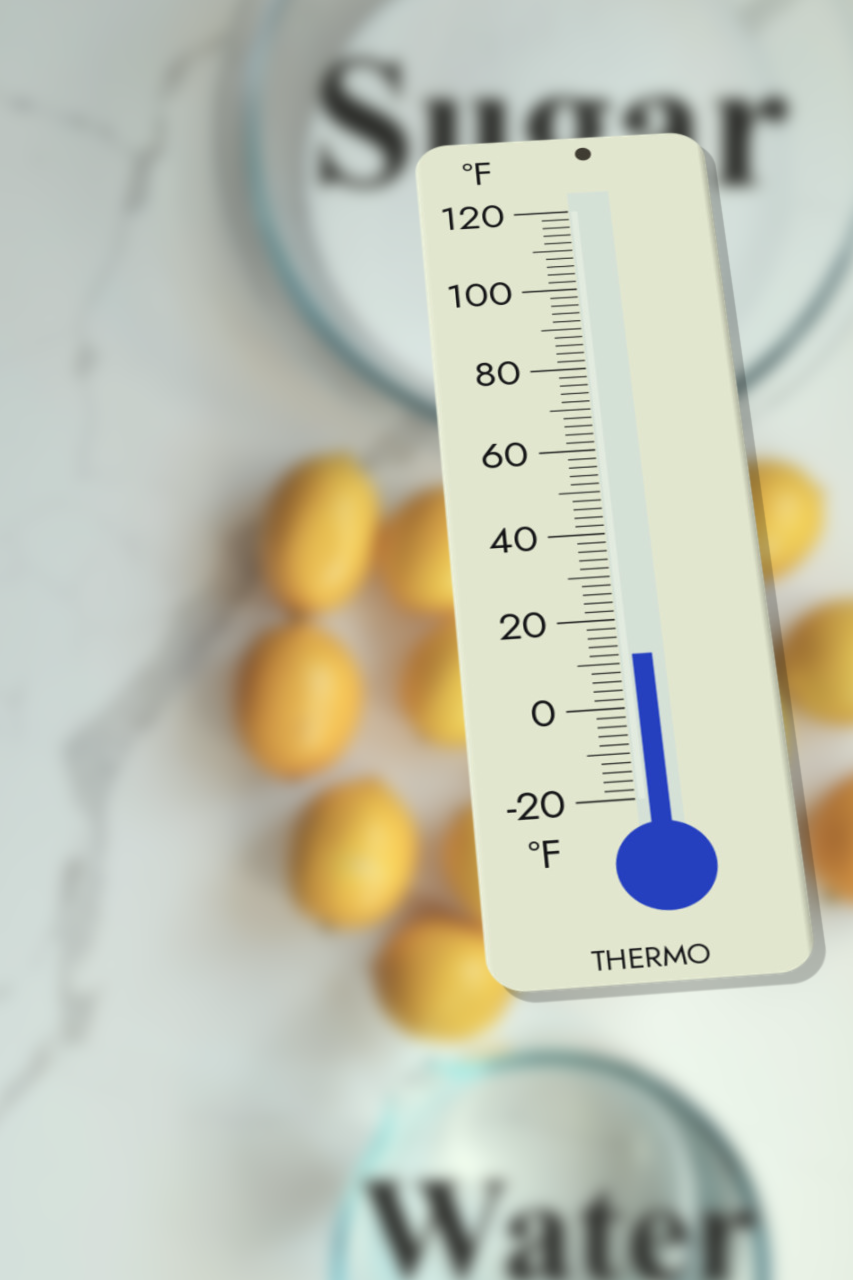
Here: 12 °F
